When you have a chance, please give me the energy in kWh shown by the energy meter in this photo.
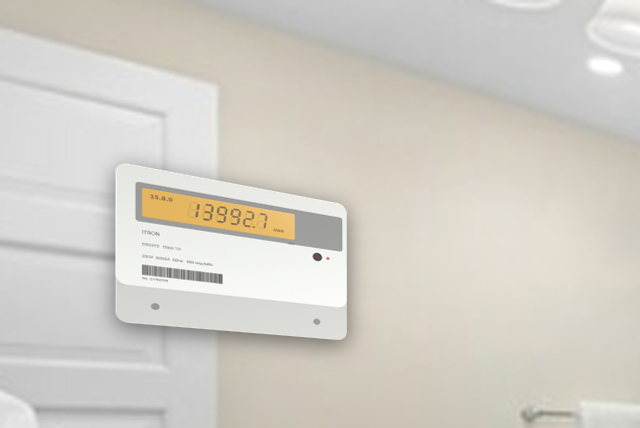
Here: 13992.7 kWh
